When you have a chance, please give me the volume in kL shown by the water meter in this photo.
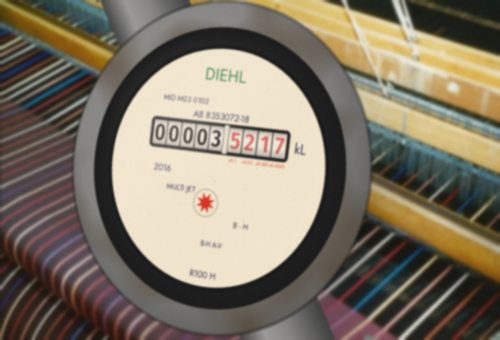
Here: 3.5217 kL
